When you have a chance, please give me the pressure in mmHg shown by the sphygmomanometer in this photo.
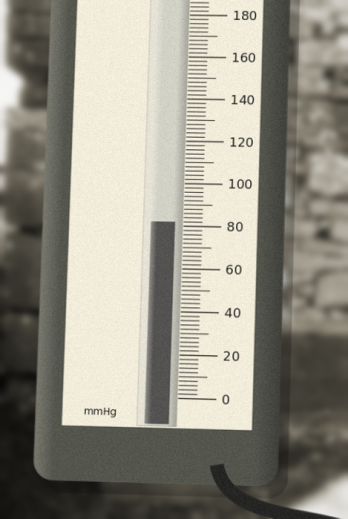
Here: 82 mmHg
